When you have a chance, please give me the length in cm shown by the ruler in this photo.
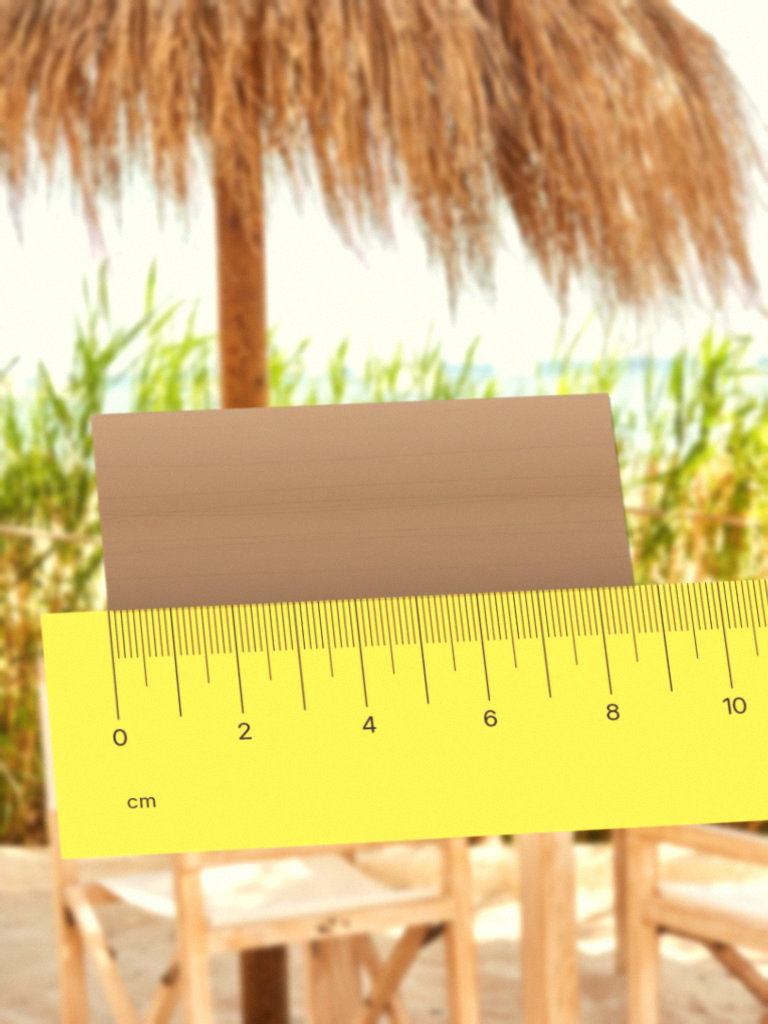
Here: 8.6 cm
